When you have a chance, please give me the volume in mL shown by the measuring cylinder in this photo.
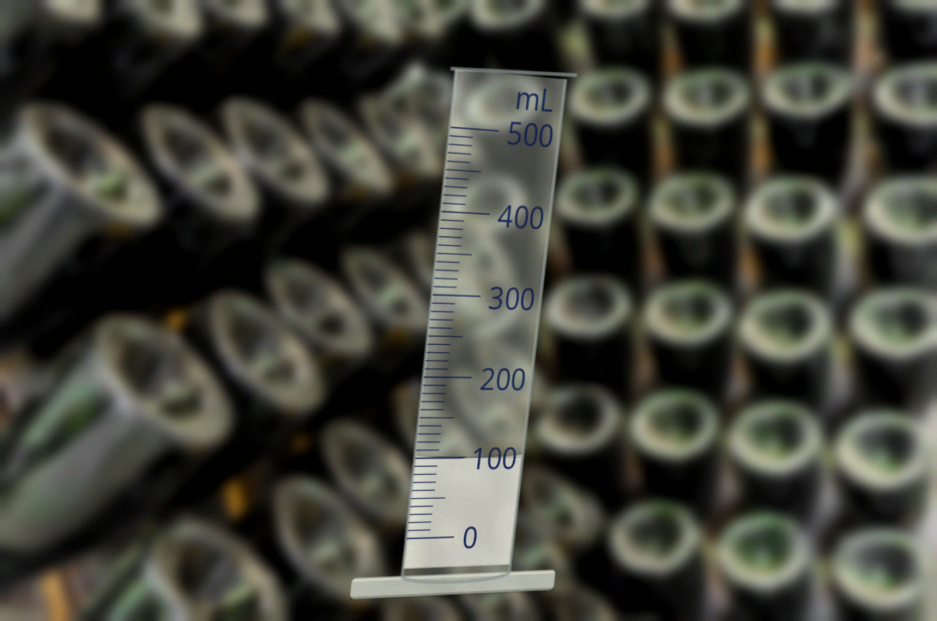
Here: 100 mL
